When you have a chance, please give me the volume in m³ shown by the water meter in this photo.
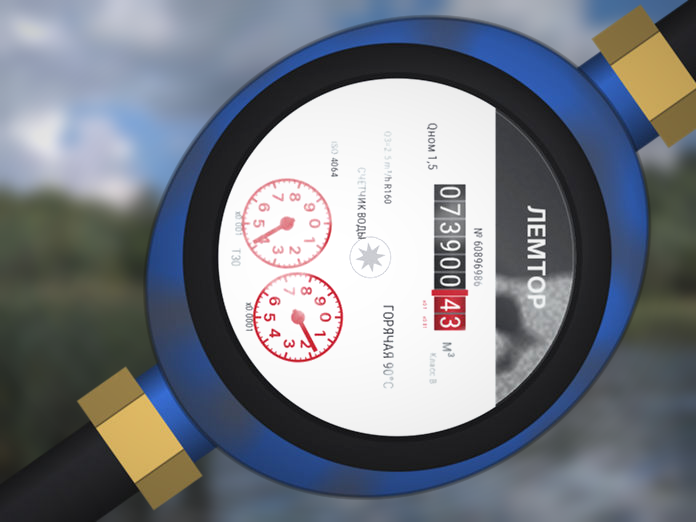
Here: 73900.4341 m³
